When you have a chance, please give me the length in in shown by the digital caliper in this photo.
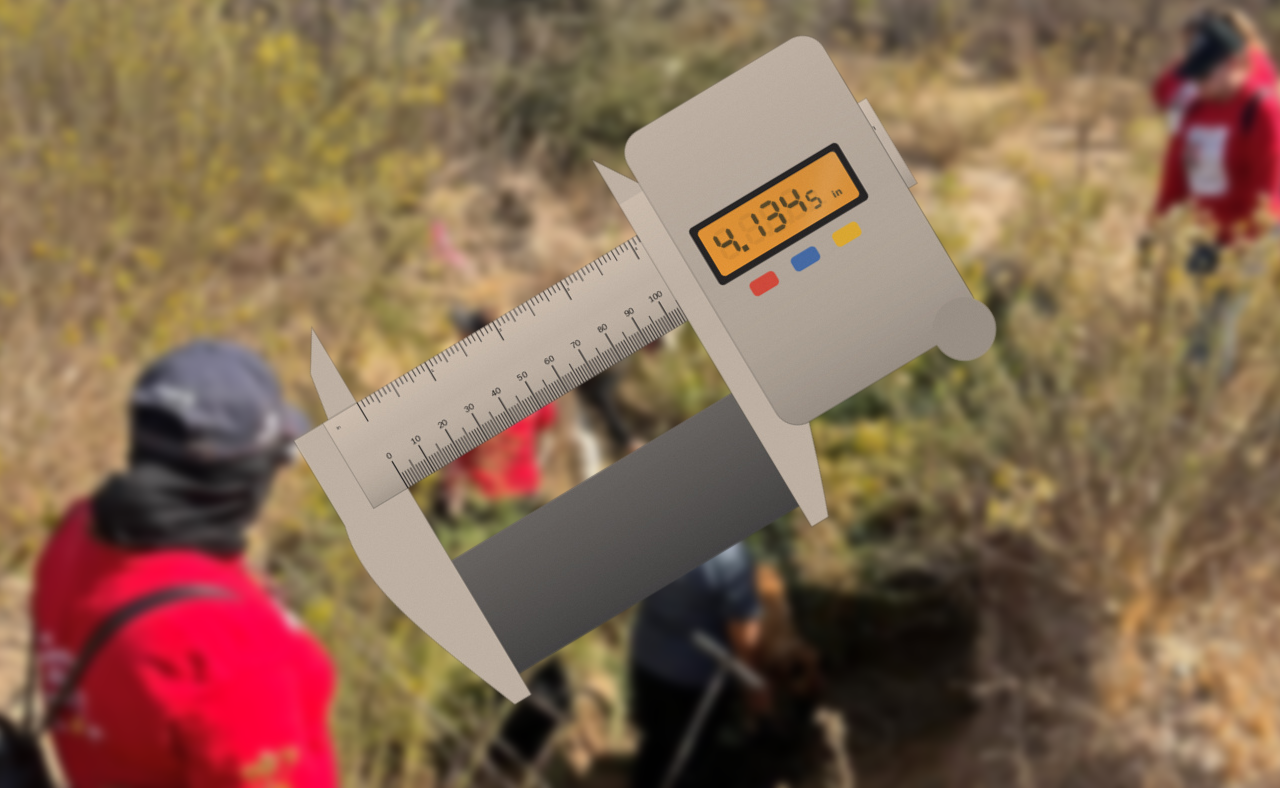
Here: 4.1345 in
